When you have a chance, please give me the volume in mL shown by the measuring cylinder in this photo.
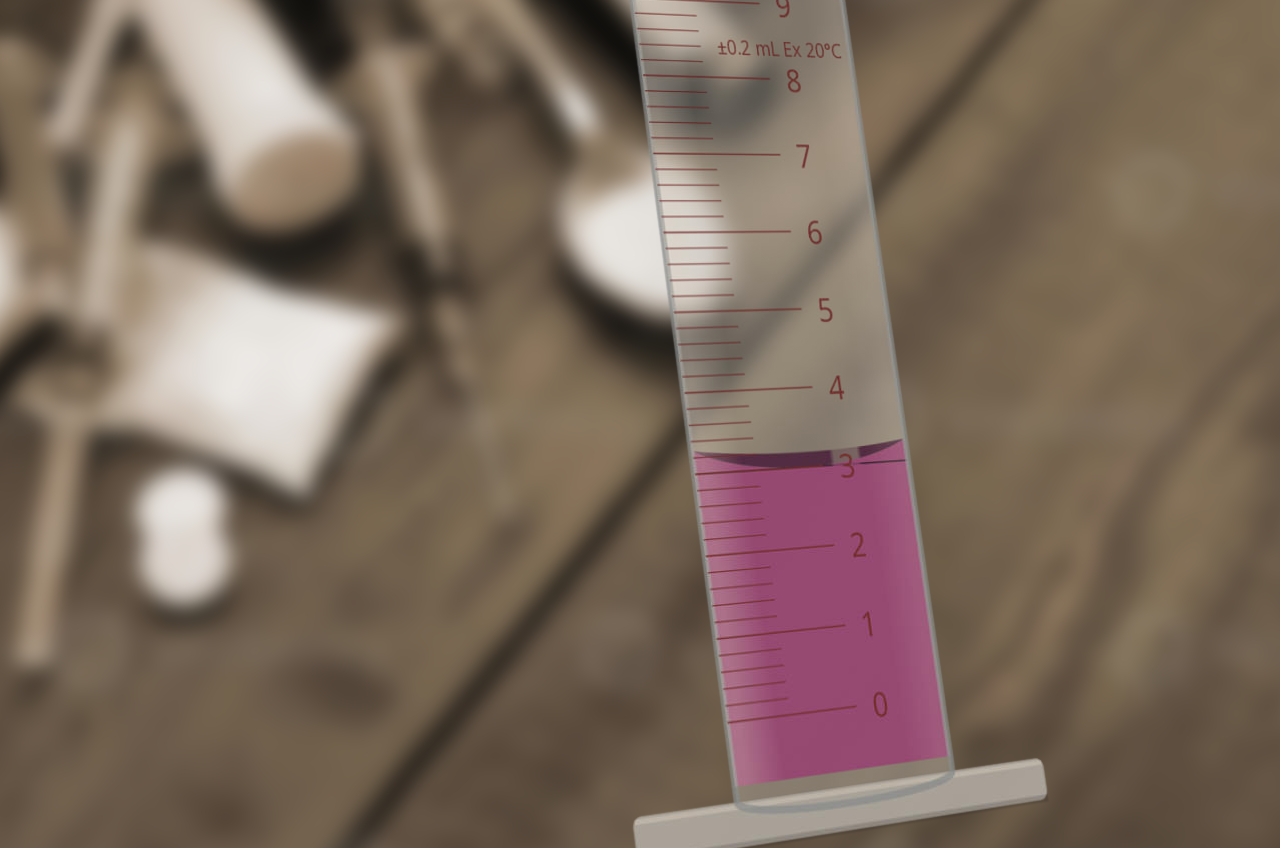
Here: 3 mL
